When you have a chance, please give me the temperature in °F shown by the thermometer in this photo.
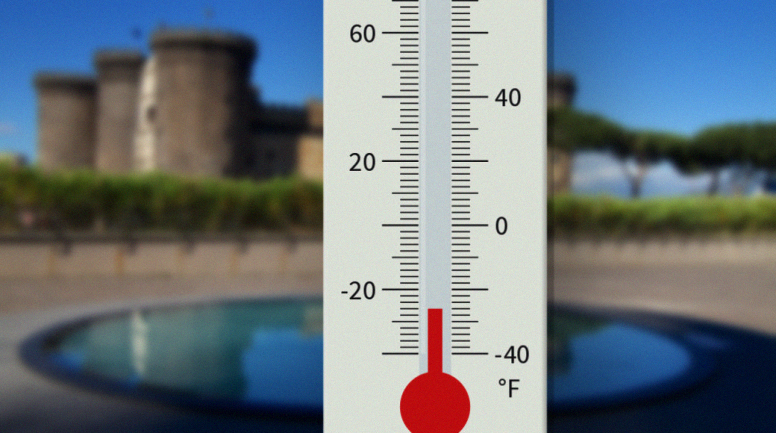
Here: -26 °F
